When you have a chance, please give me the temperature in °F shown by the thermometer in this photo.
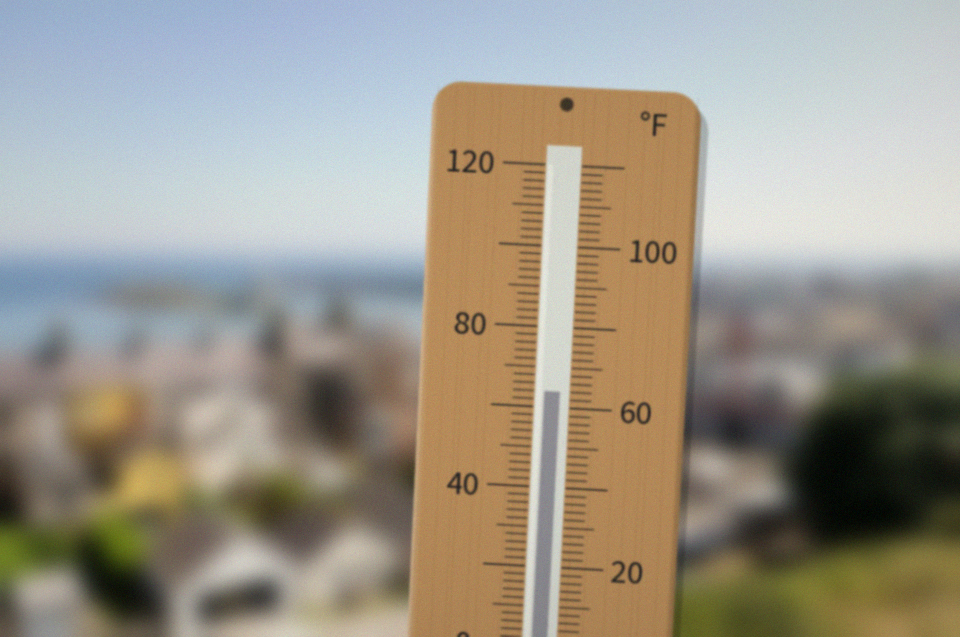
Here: 64 °F
